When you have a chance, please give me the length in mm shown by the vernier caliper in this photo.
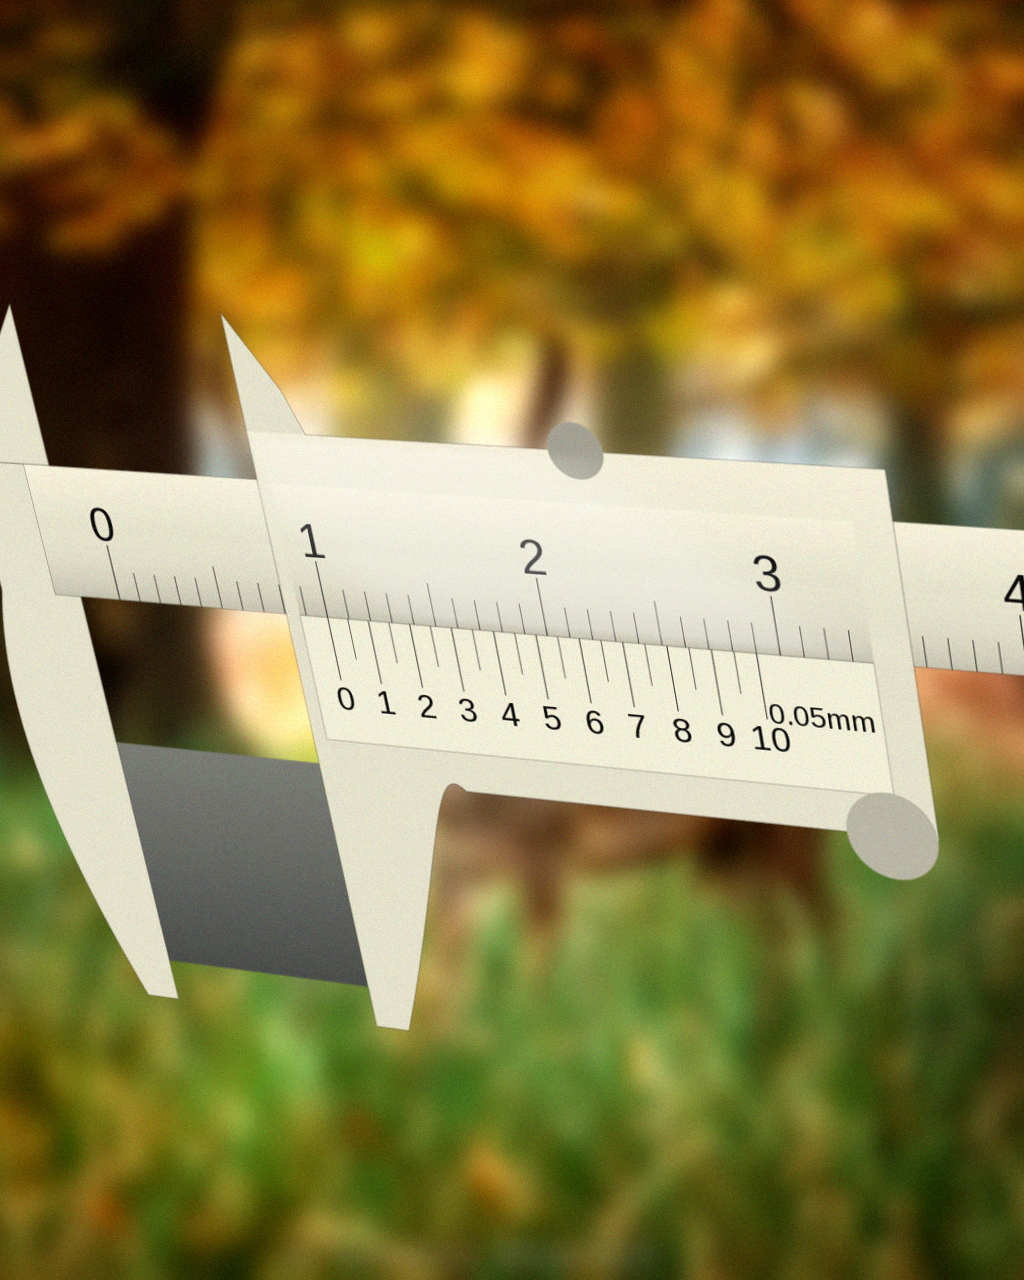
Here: 10.0 mm
